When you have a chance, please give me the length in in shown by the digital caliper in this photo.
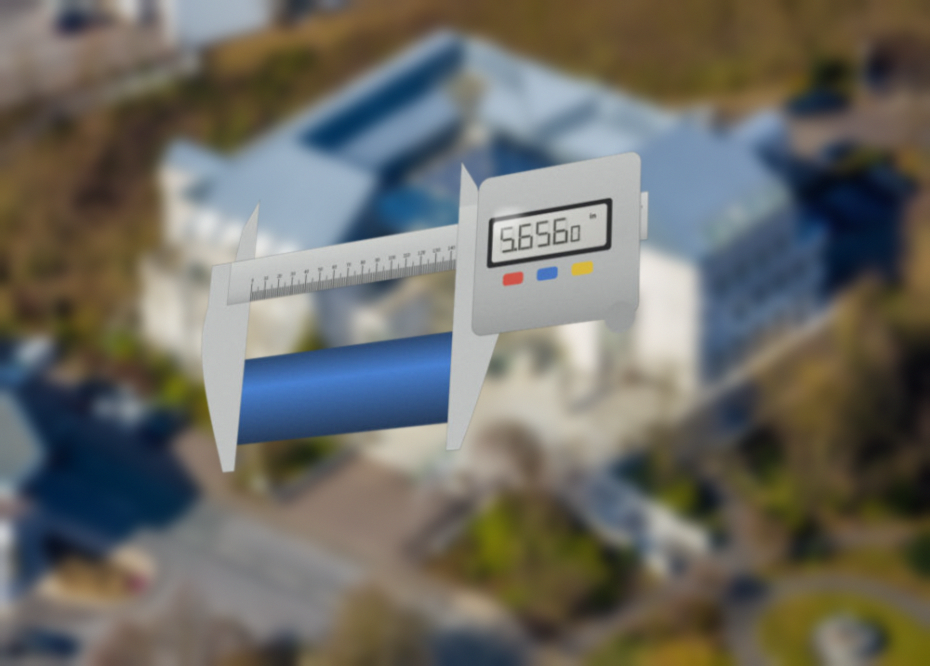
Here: 5.6560 in
